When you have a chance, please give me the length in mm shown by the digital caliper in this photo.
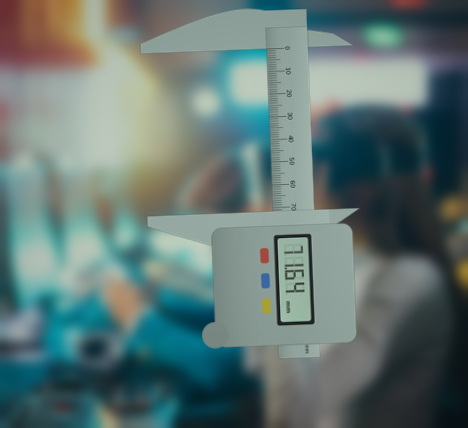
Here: 71.64 mm
